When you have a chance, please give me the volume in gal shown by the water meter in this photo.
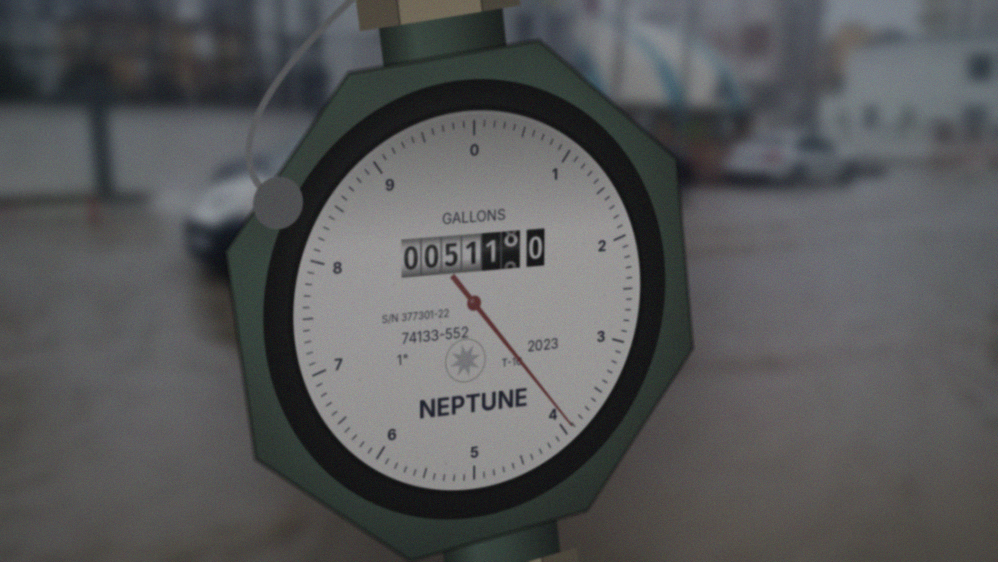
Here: 51183.9 gal
